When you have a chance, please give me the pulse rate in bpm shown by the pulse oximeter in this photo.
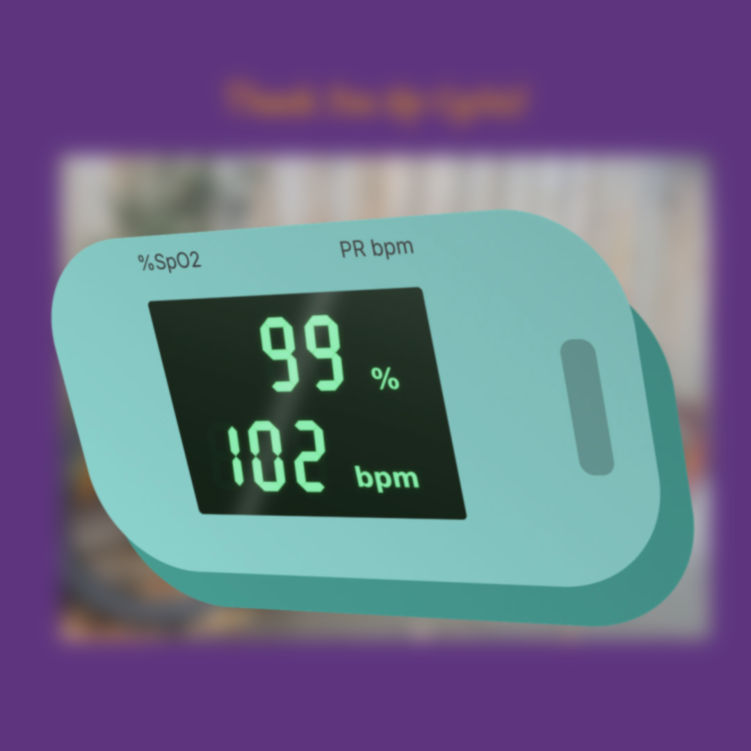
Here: 102 bpm
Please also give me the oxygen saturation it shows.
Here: 99 %
